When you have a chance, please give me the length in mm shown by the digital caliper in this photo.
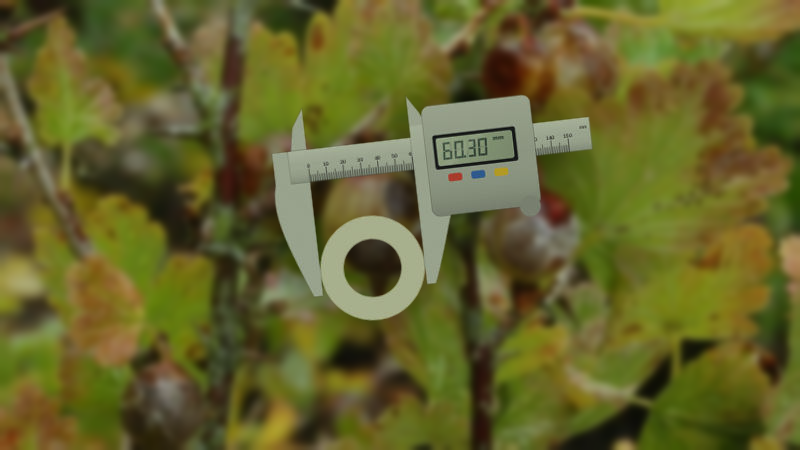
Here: 60.30 mm
